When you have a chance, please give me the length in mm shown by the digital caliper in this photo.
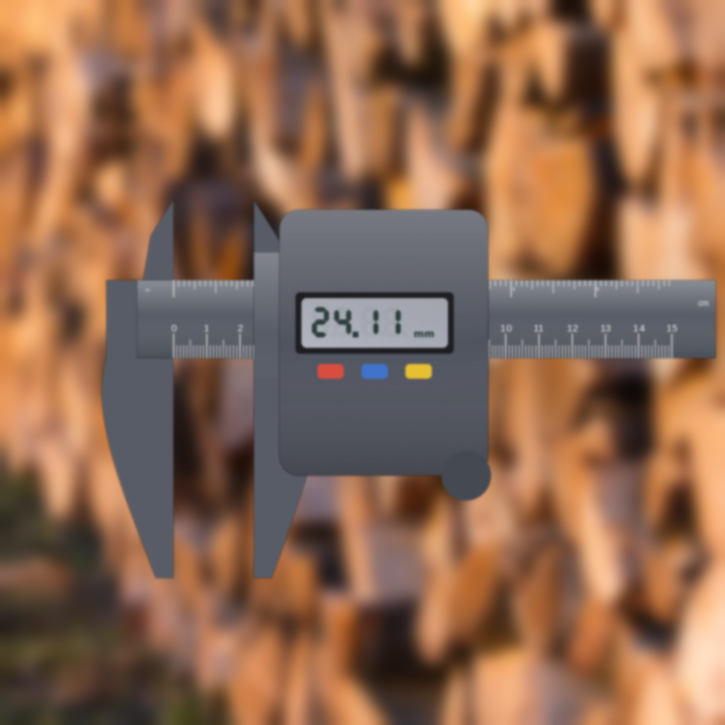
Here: 24.11 mm
